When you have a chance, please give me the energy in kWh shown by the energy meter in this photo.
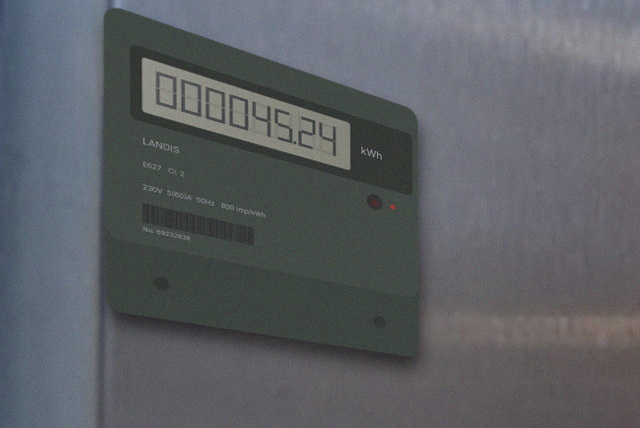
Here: 45.24 kWh
